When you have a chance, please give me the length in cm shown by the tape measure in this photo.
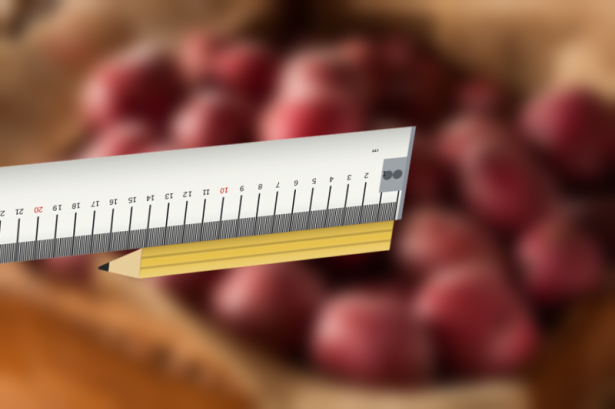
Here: 16.5 cm
